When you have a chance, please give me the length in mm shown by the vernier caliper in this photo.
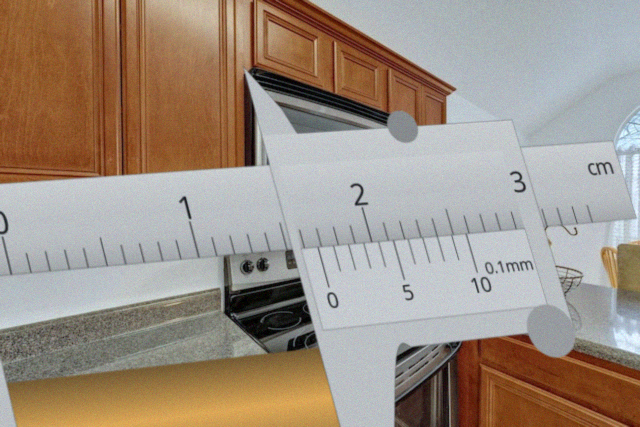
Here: 16.8 mm
